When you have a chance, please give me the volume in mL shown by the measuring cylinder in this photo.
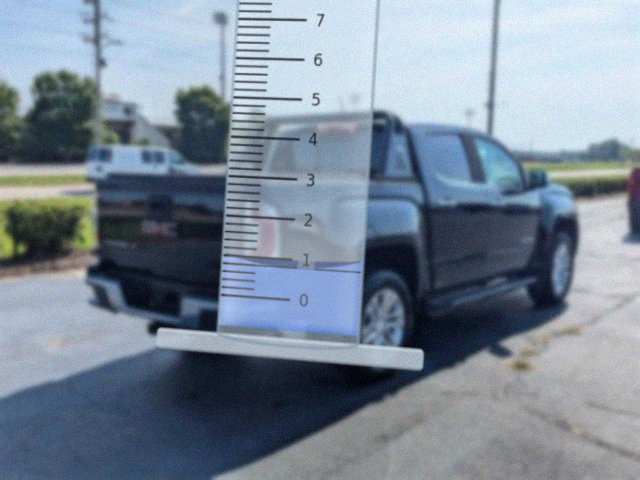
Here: 0.8 mL
